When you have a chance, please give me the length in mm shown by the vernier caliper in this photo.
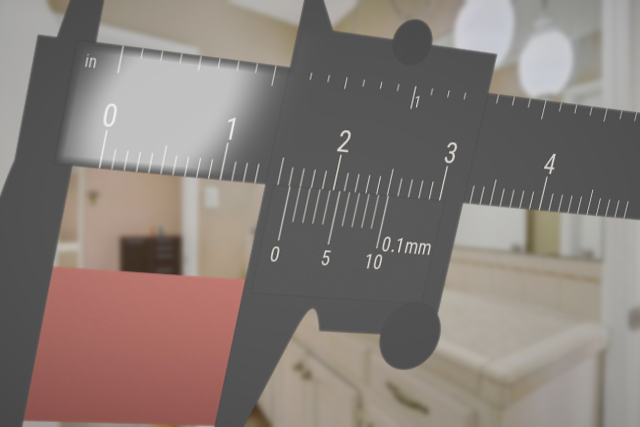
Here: 16.1 mm
